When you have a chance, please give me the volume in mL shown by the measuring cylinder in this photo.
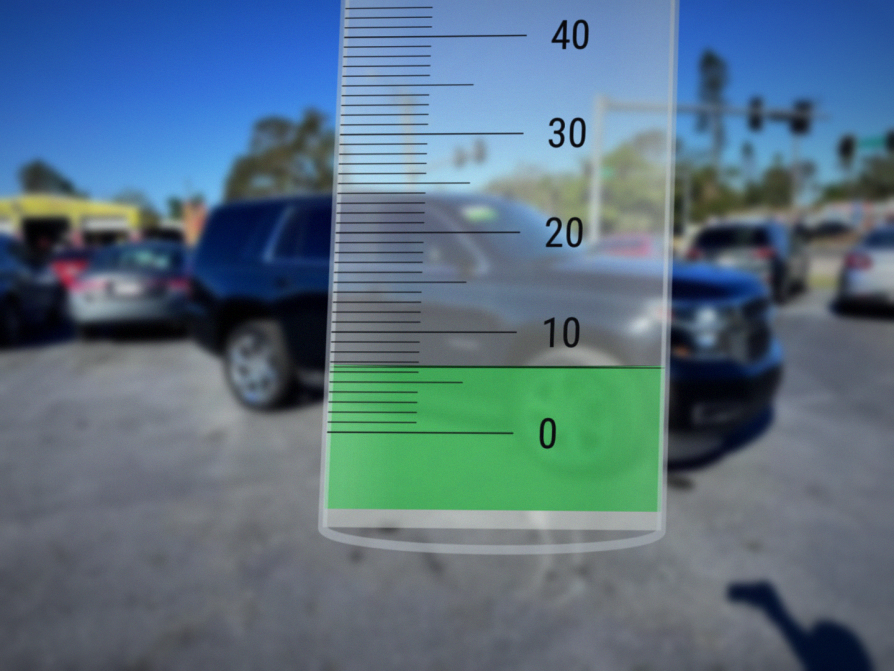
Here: 6.5 mL
